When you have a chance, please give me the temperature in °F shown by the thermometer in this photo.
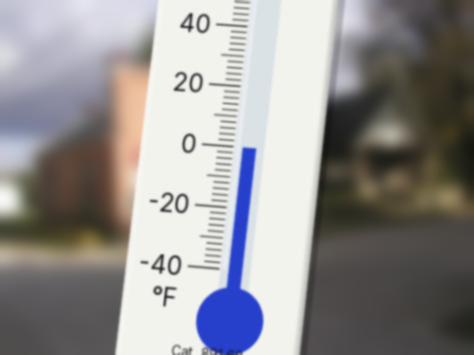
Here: 0 °F
